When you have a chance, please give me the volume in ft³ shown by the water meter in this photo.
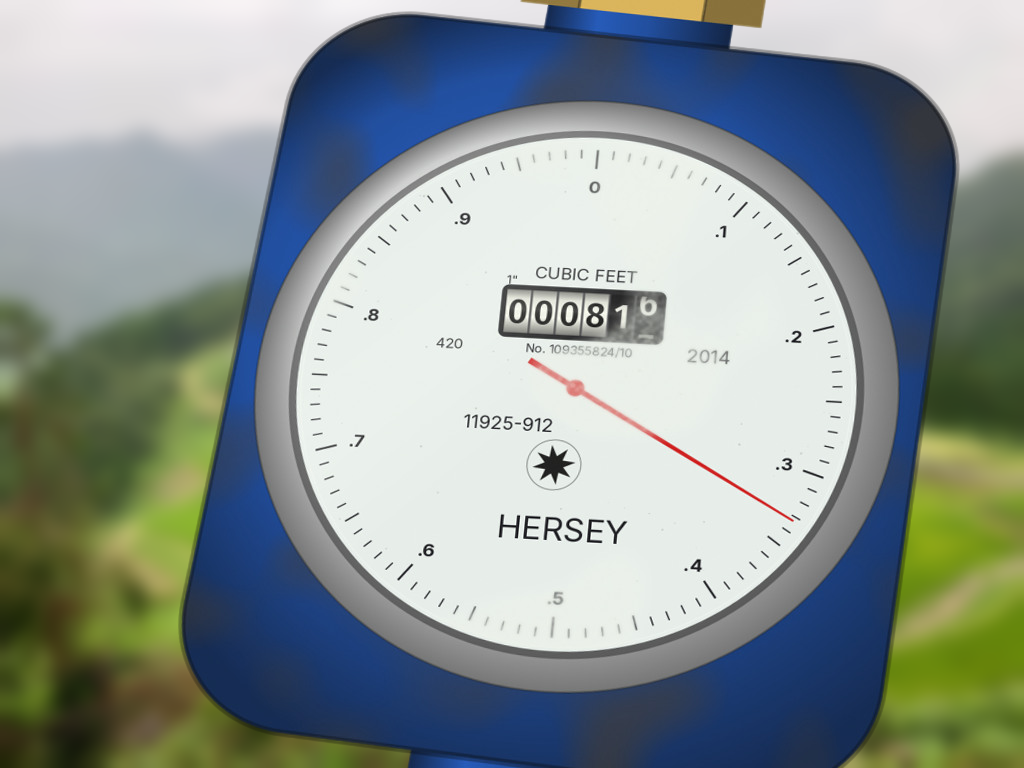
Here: 816.33 ft³
